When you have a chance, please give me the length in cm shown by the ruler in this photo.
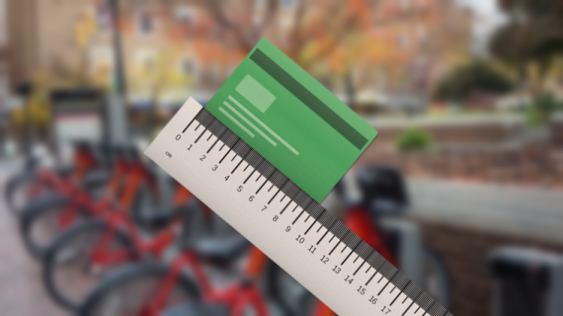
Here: 9.5 cm
